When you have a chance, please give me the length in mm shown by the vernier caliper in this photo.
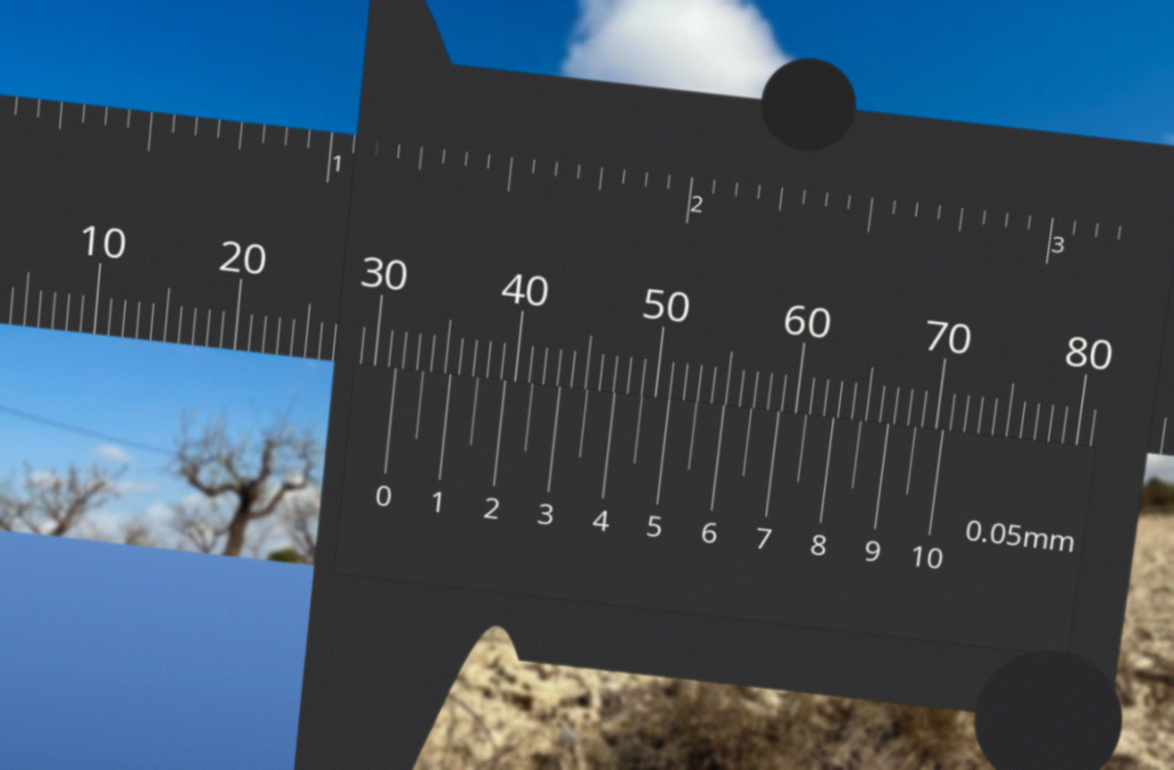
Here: 31.5 mm
